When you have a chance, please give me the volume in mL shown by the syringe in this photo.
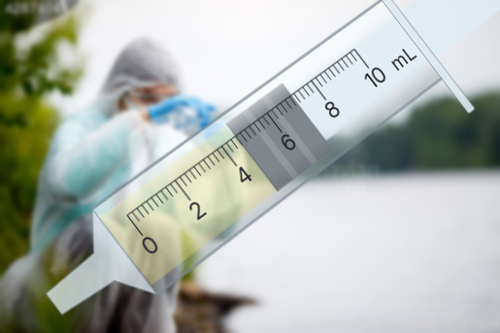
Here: 4.6 mL
